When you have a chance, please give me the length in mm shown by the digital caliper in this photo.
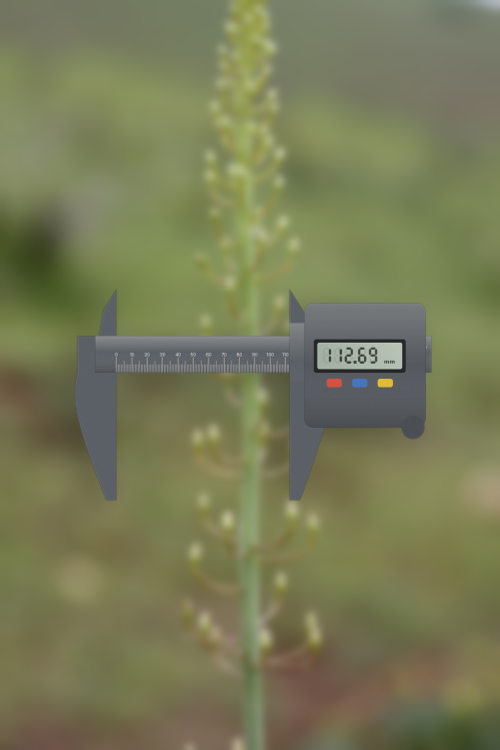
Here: 112.69 mm
